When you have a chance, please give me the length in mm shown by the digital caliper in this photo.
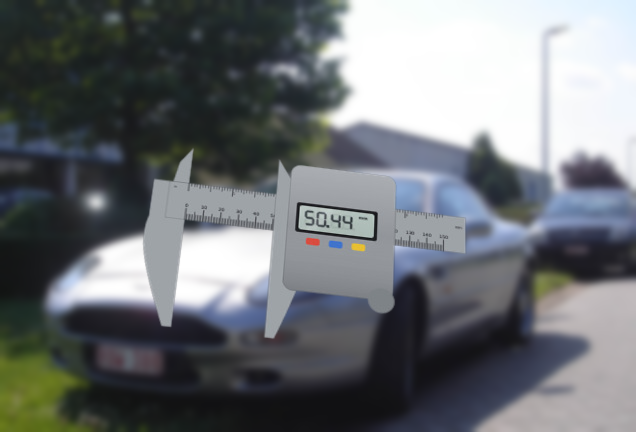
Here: 50.44 mm
